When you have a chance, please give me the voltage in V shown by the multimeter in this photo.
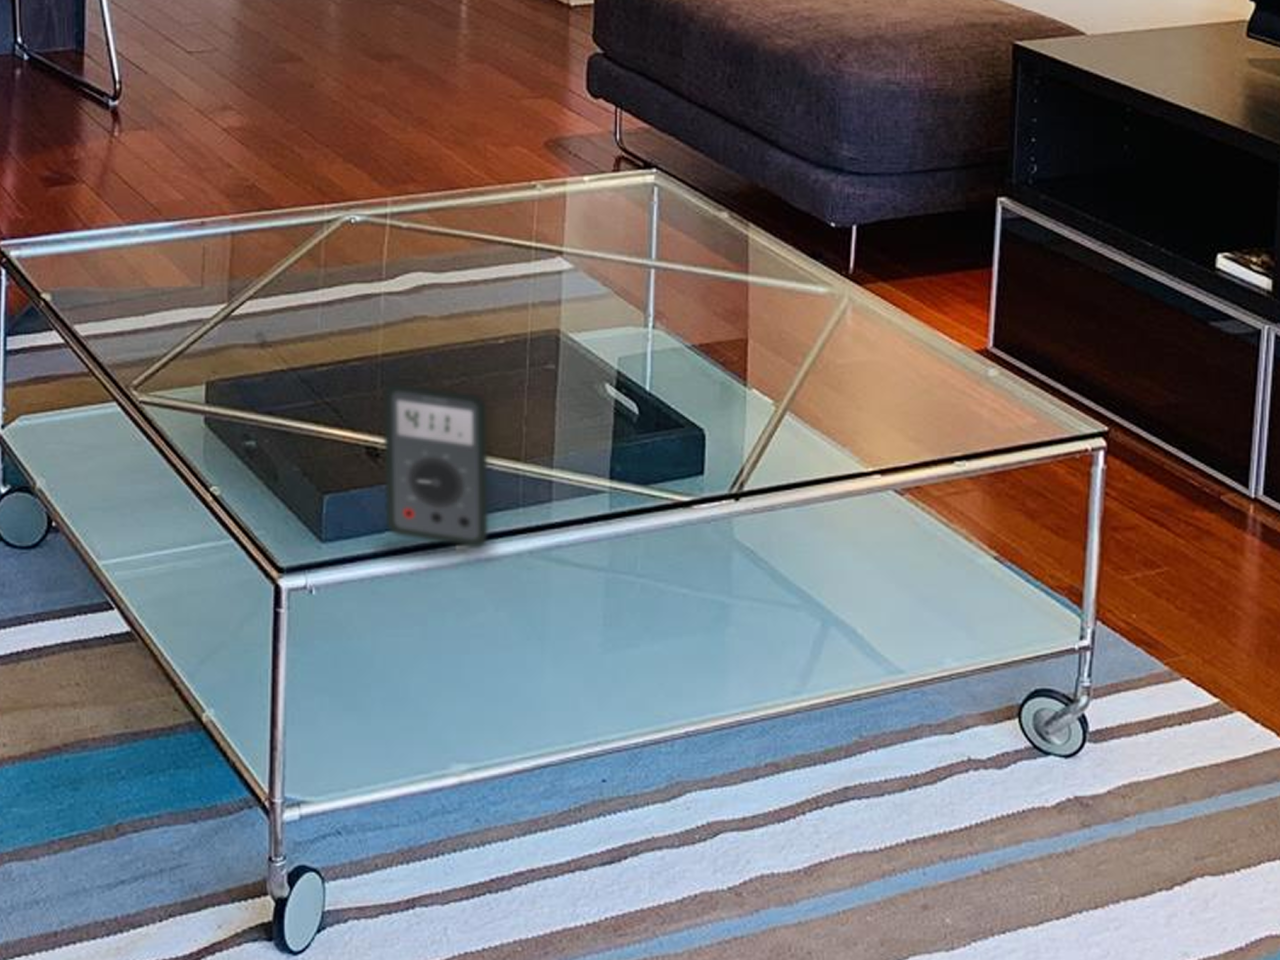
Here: 411 V
